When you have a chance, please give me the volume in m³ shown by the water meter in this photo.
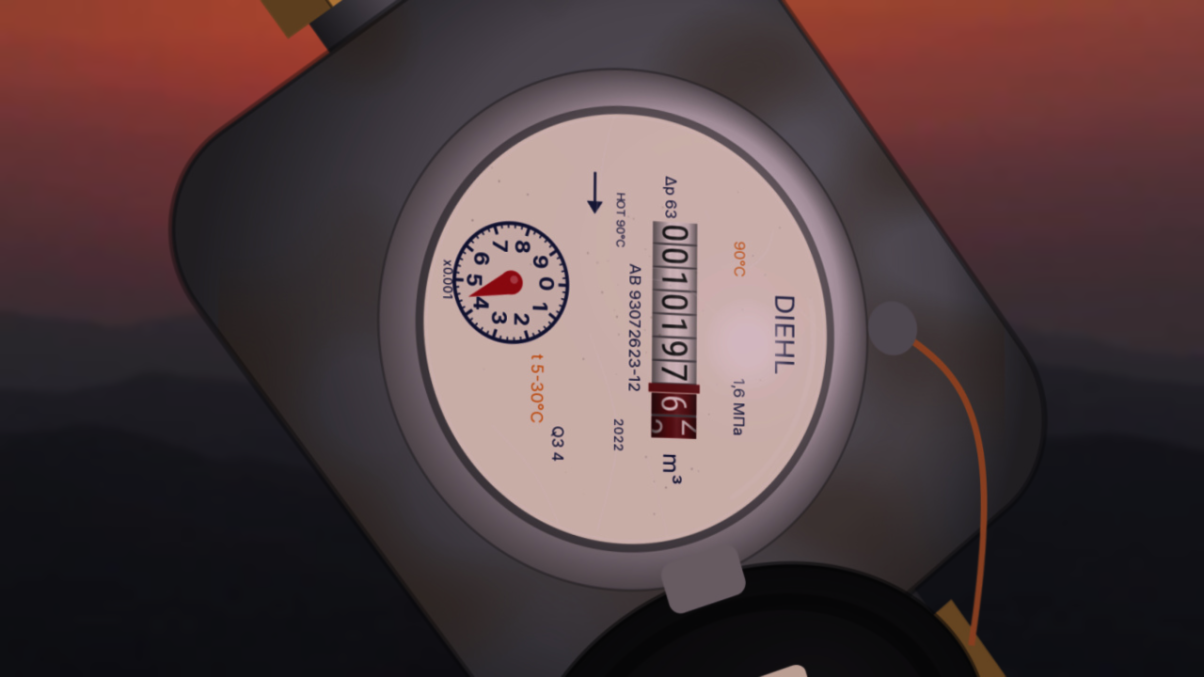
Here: 10197.624 m³
